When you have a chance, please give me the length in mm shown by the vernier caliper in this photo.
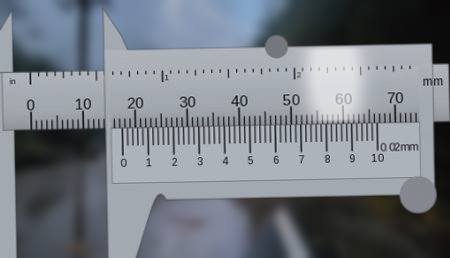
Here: 17.5 mm
